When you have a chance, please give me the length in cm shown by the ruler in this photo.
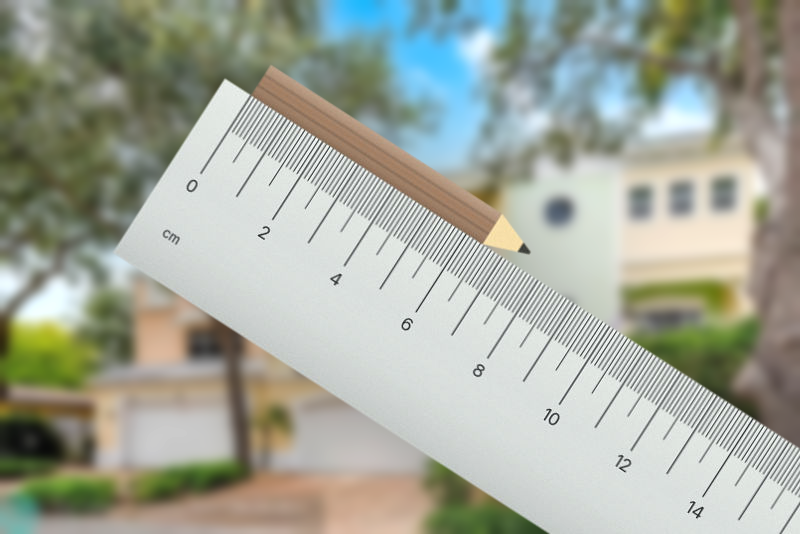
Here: 7.5 cm
